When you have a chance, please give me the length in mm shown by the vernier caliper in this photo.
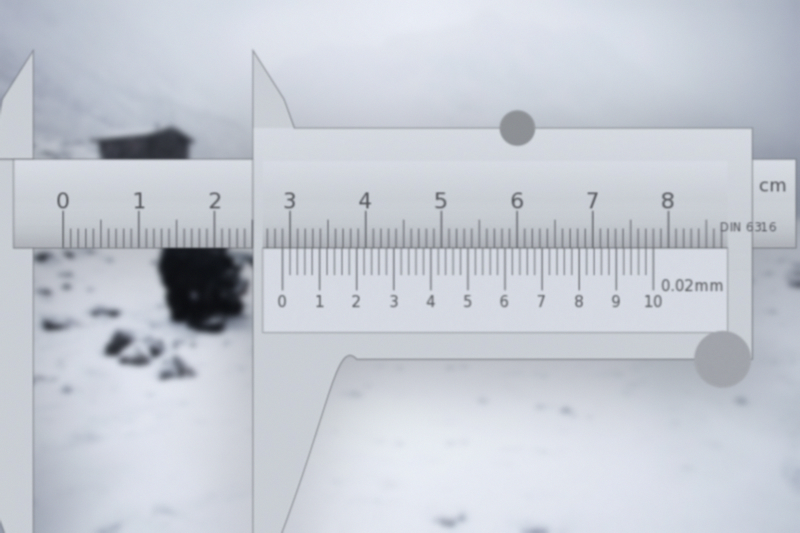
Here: 29.0 mm
